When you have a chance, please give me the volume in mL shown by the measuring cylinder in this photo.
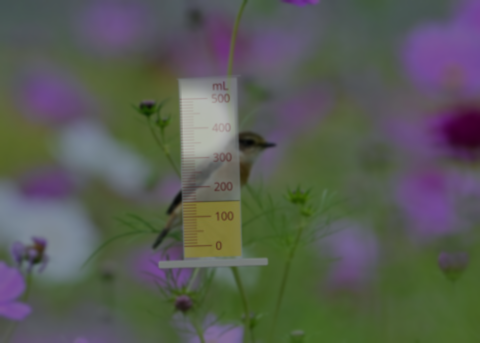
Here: 150 mL
